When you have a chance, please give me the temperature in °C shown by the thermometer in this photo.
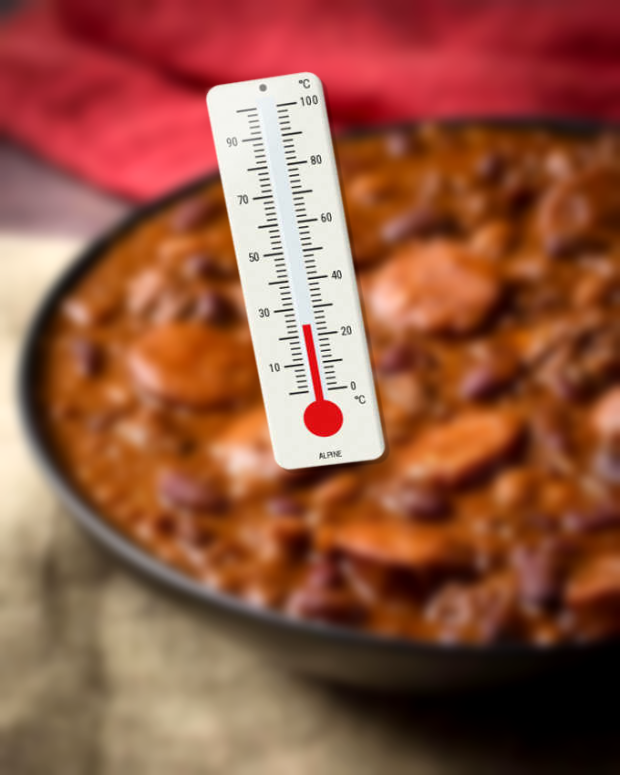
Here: 24 °C
